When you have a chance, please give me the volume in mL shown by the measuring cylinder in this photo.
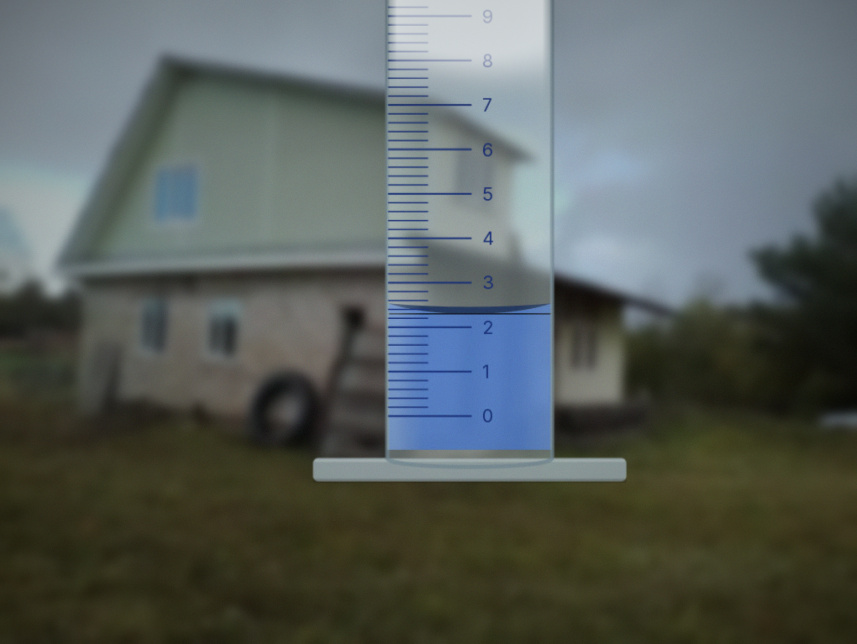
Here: 2.3 mL
